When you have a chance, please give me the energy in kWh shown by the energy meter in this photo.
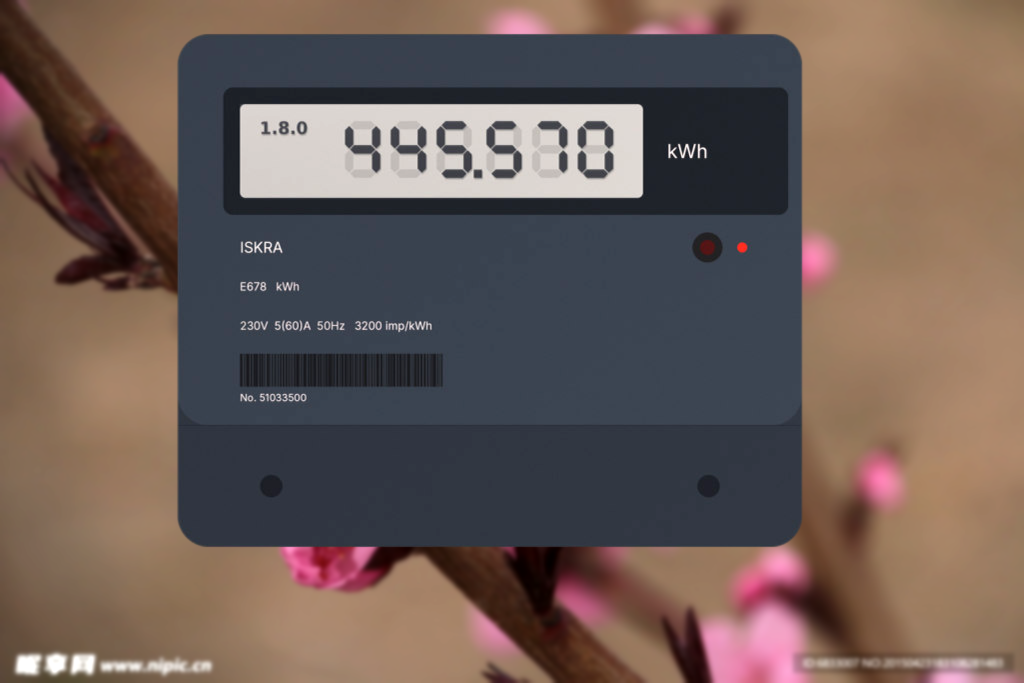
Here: 445.570 kWh
